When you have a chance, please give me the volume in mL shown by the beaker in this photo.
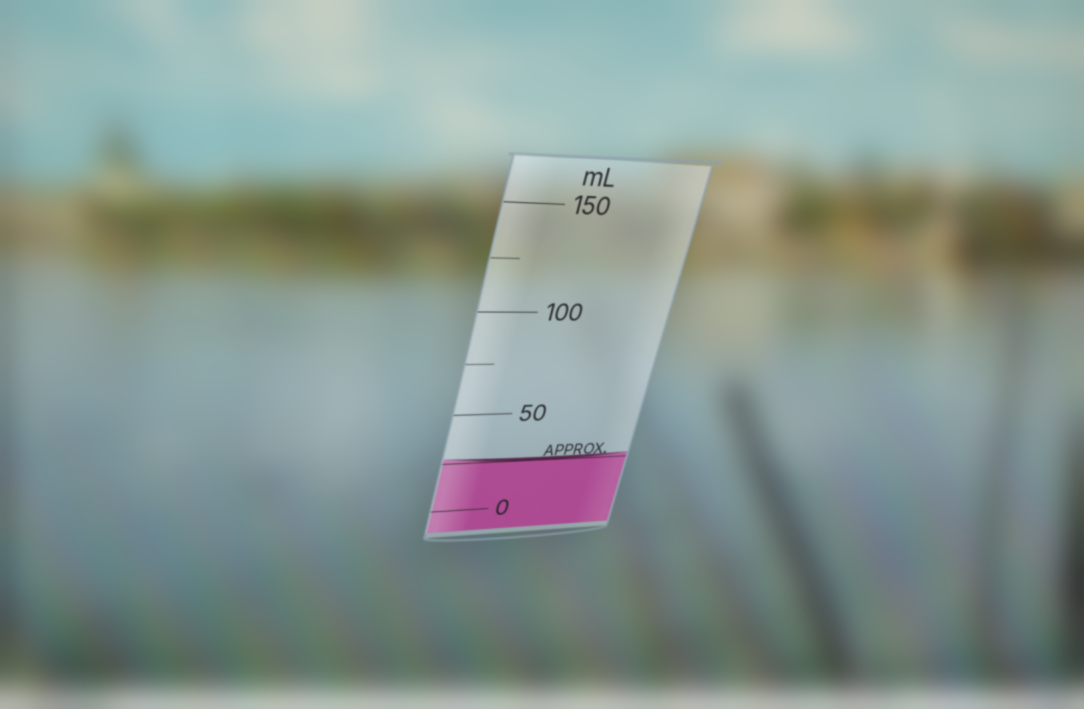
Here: 25 mL
